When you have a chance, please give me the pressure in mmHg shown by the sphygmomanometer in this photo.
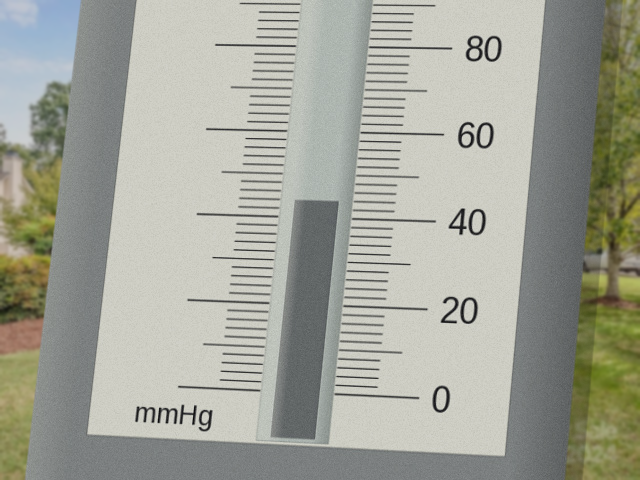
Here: 44 mmHg
